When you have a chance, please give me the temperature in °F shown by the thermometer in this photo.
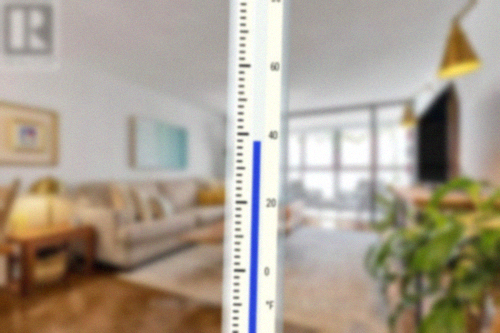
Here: 38 °F
